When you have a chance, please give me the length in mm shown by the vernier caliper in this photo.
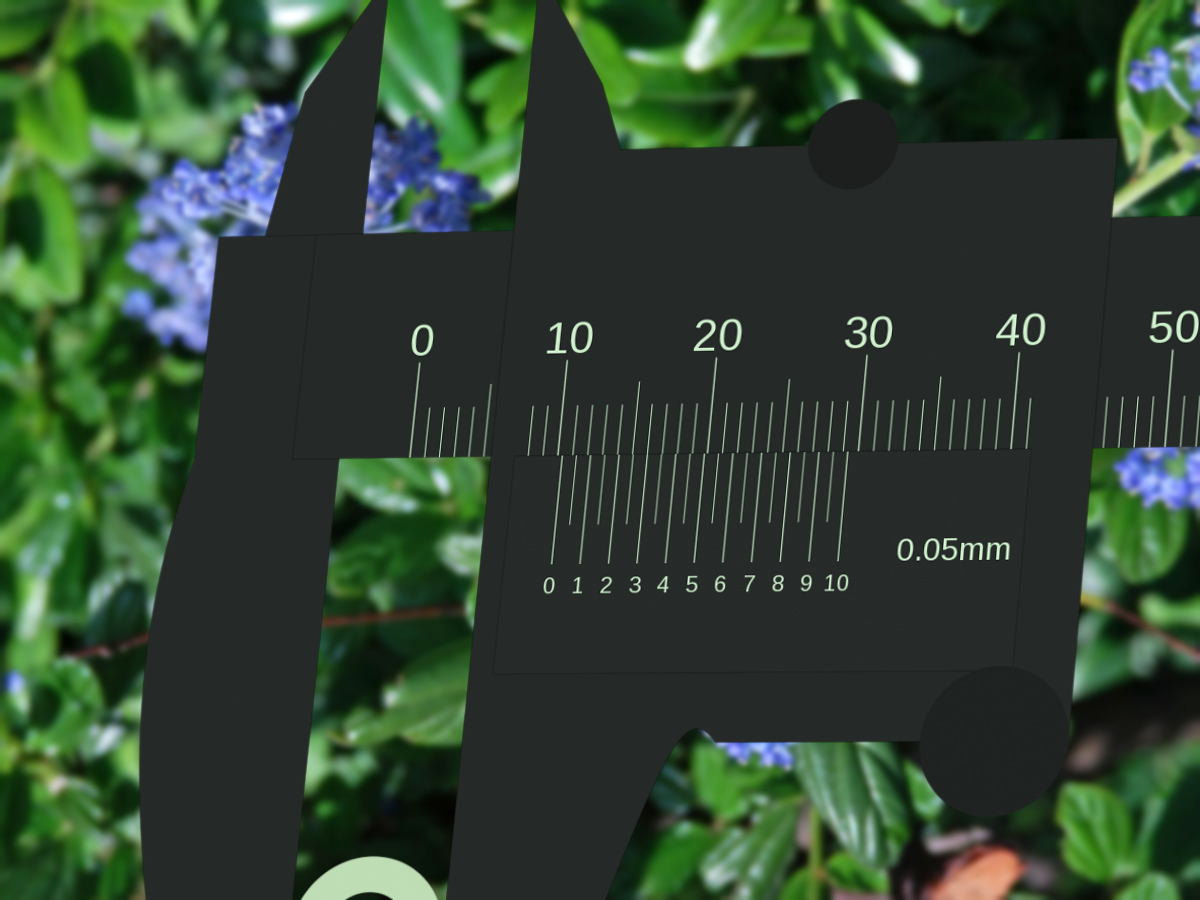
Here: 10.3 mm
